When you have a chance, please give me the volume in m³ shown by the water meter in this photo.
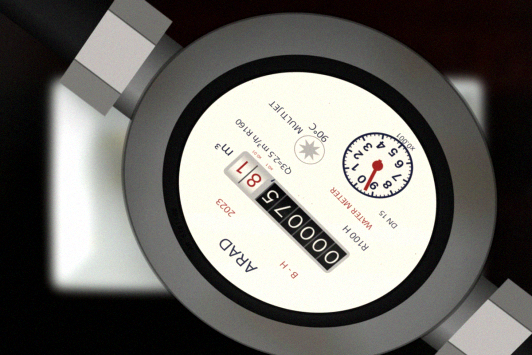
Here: 75.809 m³
